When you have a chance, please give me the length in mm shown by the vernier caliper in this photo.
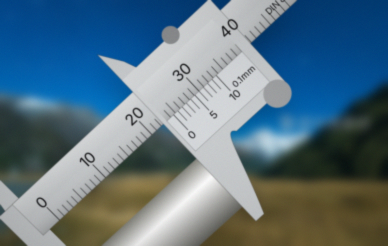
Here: 24.6 mm
